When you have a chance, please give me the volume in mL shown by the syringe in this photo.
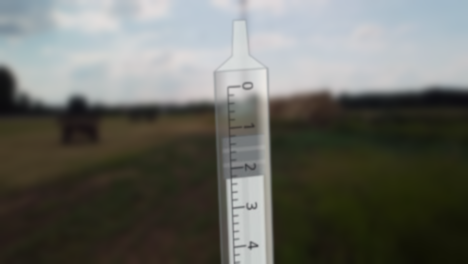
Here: 1.2 mL
